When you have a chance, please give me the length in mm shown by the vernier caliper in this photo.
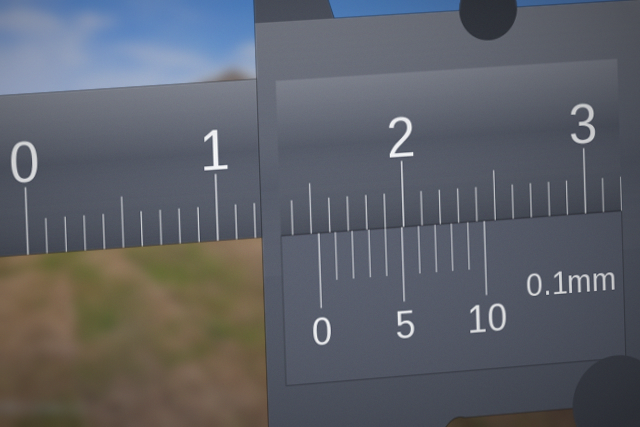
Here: 15.4 mm
